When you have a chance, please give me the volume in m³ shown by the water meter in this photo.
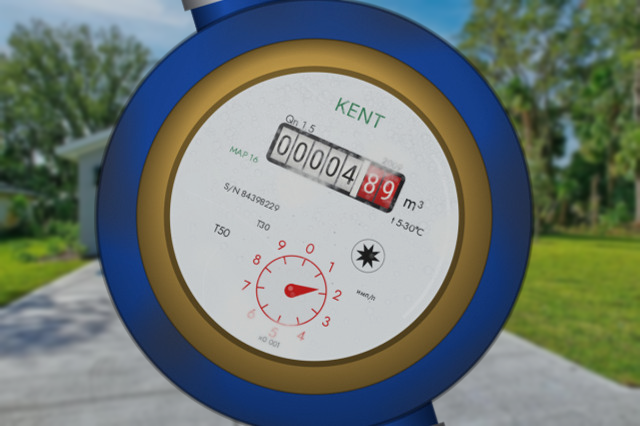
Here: 4.891 m³
